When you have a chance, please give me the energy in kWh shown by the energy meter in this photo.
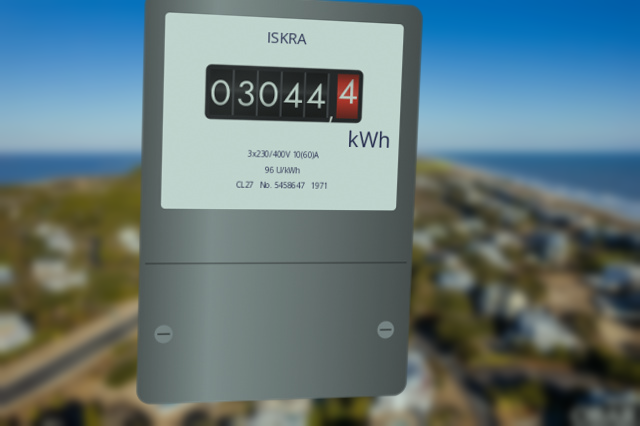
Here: 3044.4 kWh
